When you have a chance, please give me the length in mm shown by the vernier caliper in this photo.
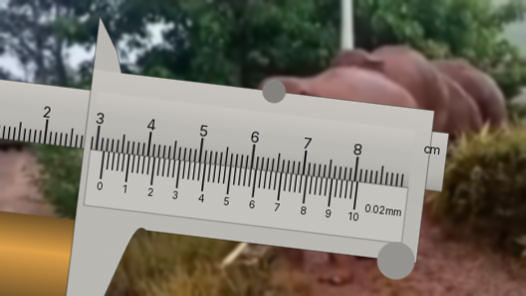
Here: 31.5 mm
